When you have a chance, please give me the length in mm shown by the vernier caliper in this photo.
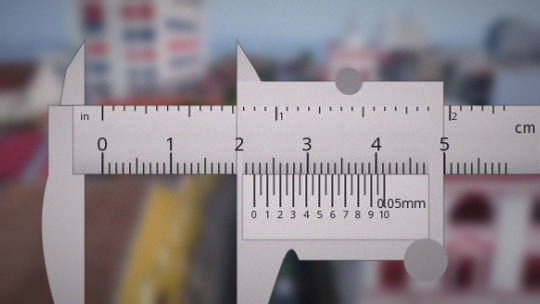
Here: 22.2 mm
